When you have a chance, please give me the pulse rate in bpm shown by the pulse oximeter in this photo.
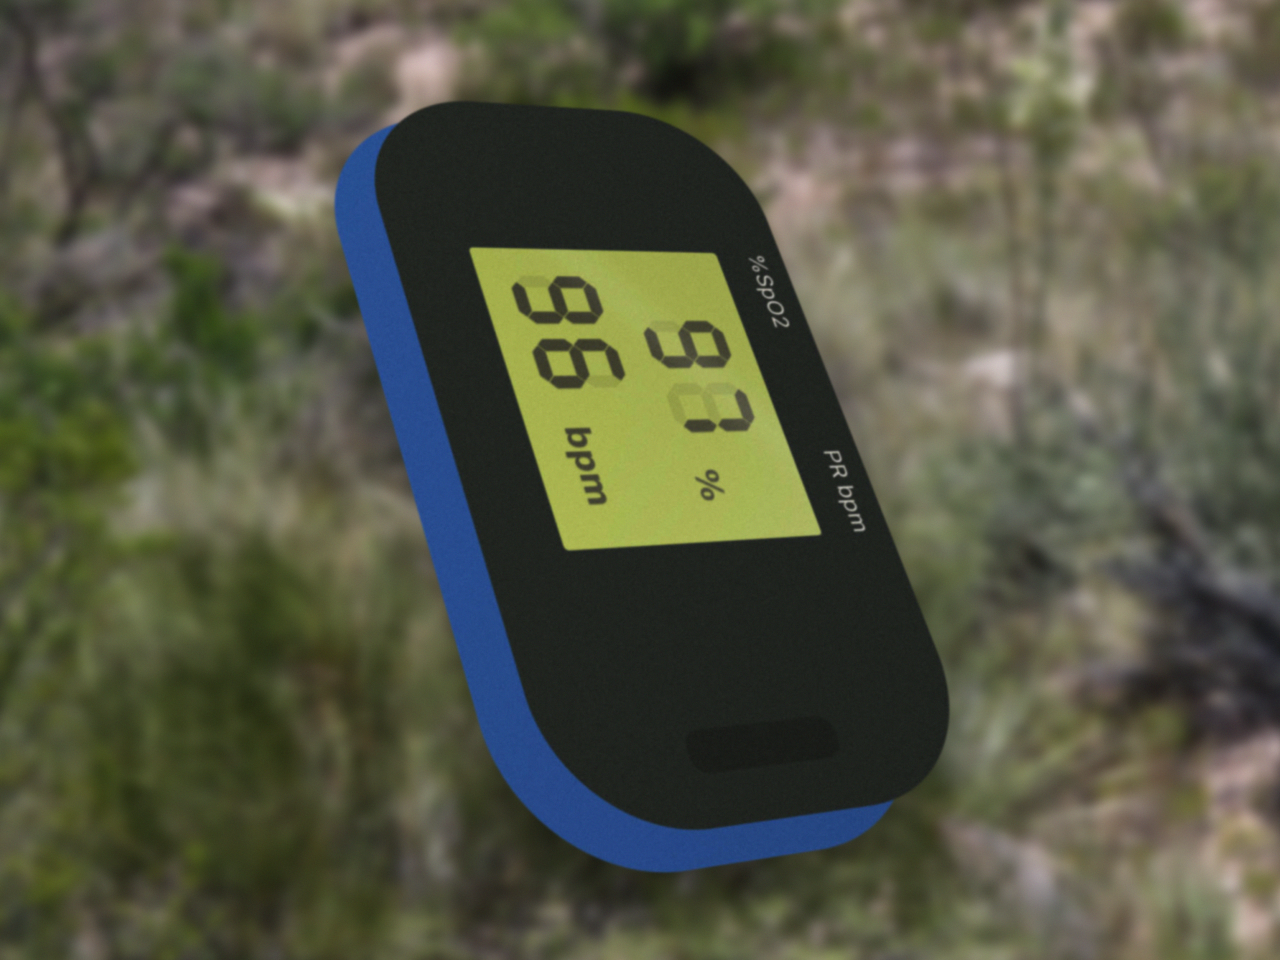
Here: 96 bpm
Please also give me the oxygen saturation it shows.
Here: 97 %
